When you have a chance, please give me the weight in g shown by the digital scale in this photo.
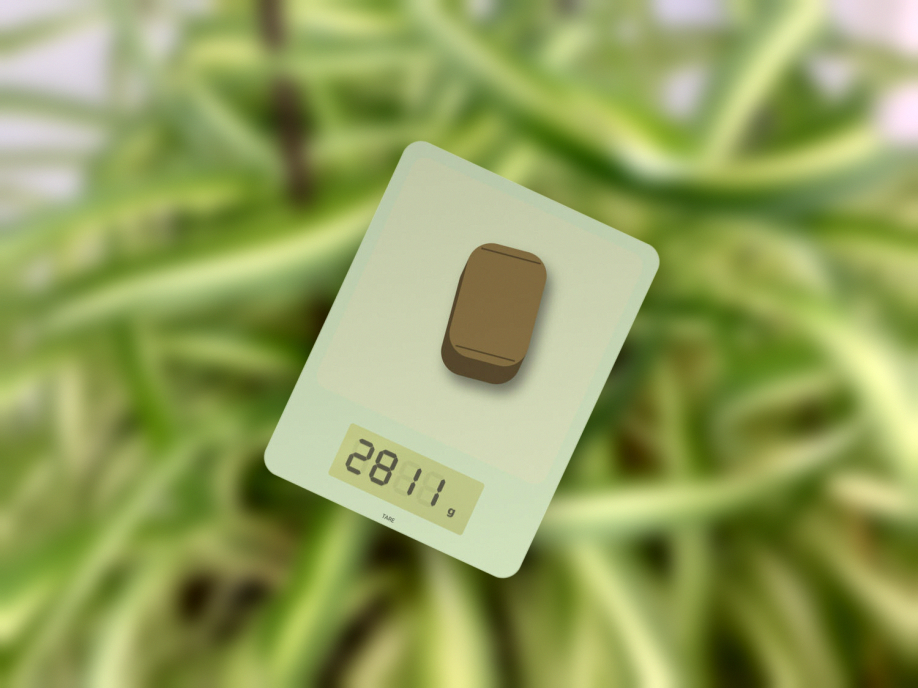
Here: 2811 g
